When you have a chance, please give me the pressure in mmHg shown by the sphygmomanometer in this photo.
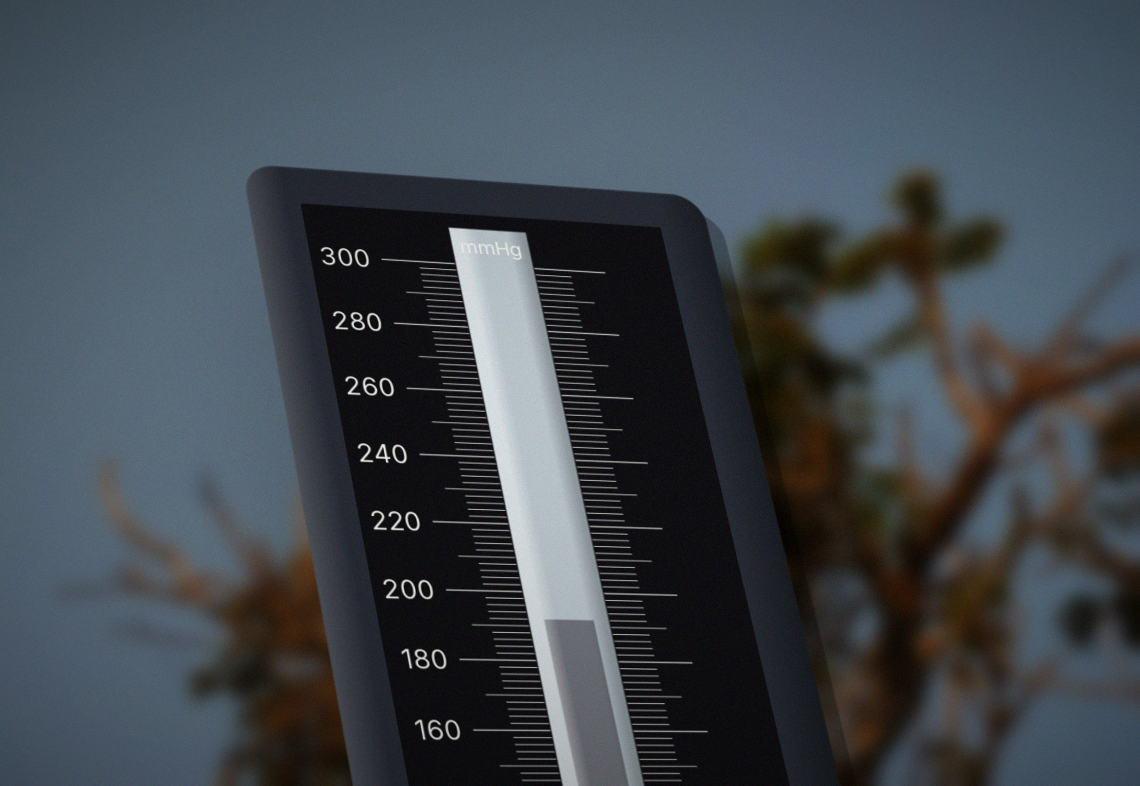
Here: 192 mmHg
